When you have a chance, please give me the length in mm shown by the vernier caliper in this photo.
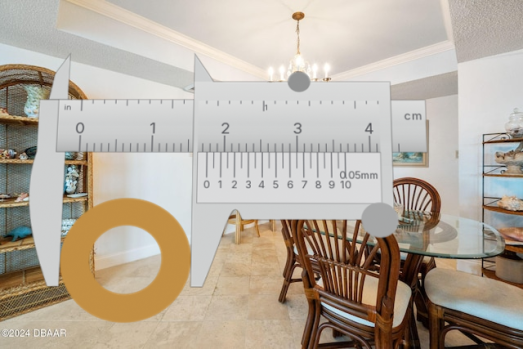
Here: 17.6 mm
